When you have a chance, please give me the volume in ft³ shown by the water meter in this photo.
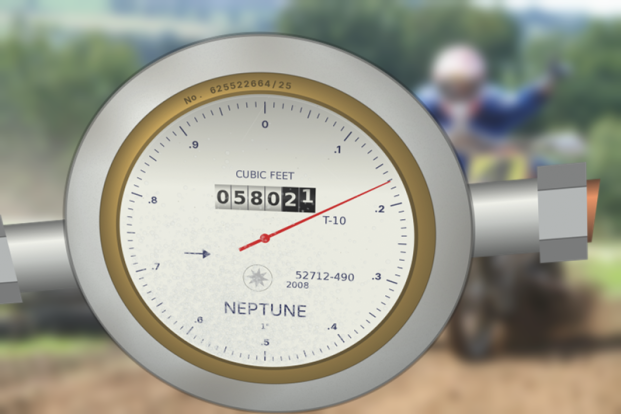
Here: 58021.17 ft³
